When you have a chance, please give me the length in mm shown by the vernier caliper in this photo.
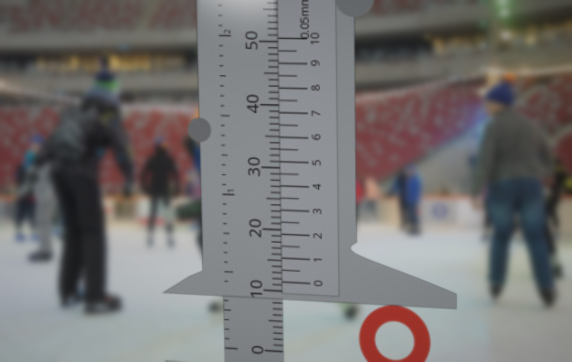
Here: 11.5 mm
